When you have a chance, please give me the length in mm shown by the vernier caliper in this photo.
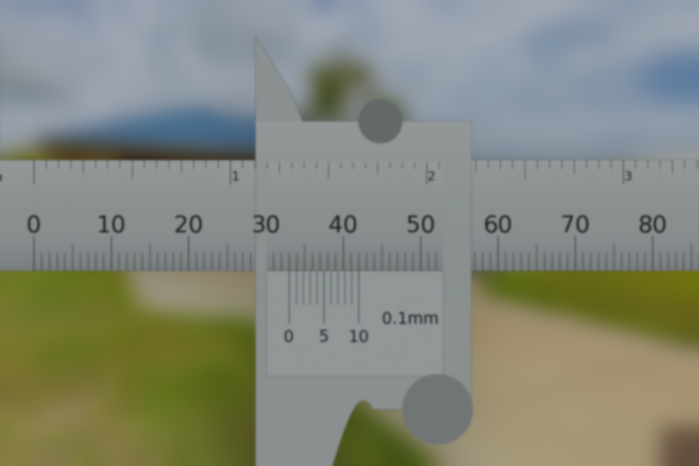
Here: 33.0 mm
